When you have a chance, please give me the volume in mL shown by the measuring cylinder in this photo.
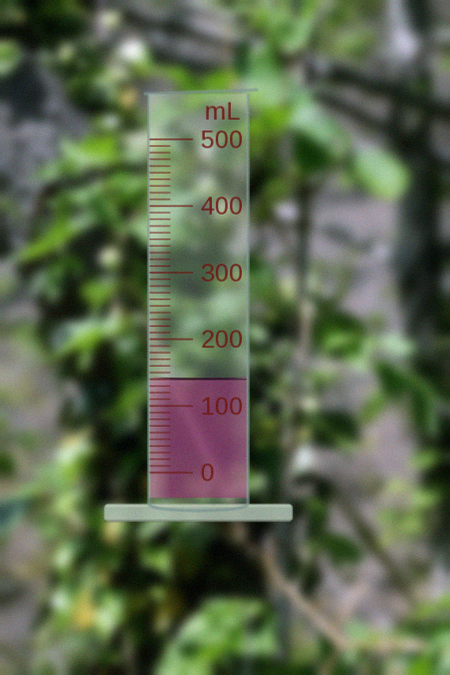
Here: 140 mL
